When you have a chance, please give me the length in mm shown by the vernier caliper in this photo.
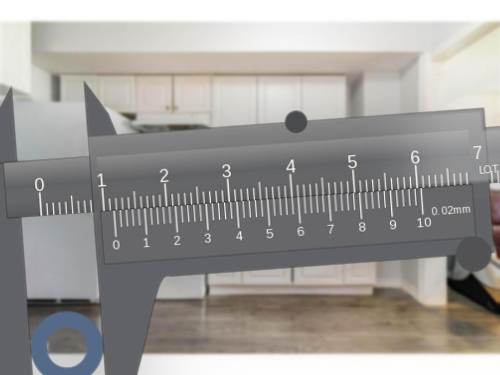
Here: 11.6 mm
